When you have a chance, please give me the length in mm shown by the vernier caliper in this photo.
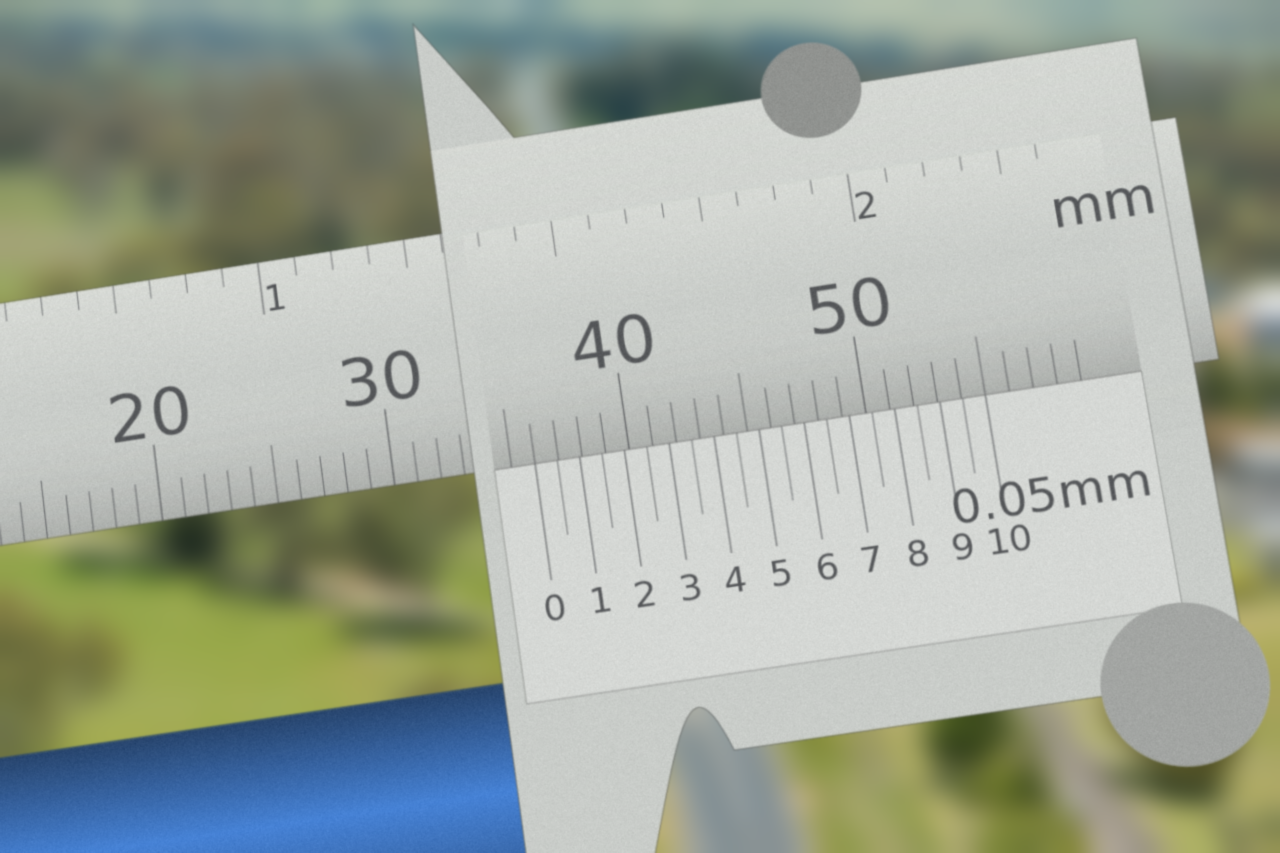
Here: 36.0 mm
